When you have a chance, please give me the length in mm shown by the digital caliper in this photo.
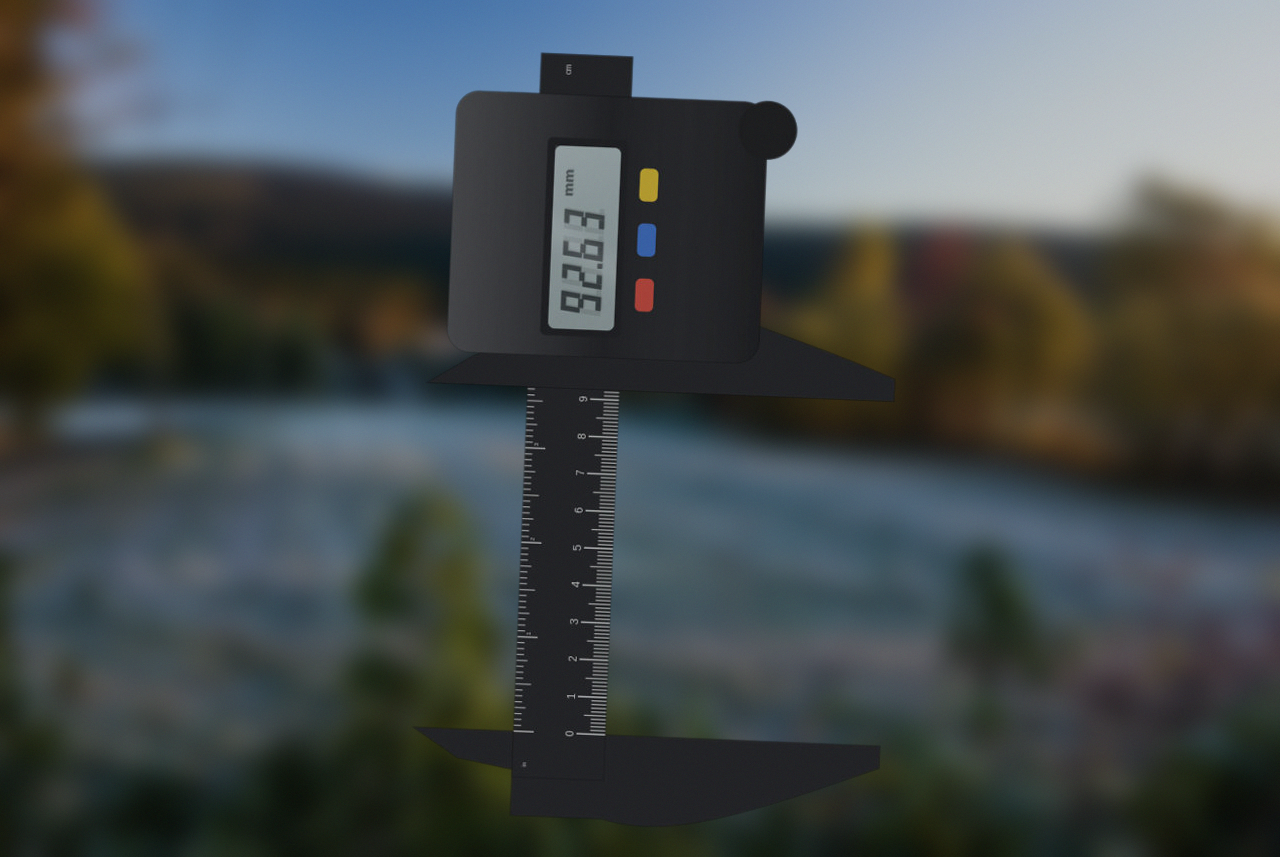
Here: 92.63 mm
